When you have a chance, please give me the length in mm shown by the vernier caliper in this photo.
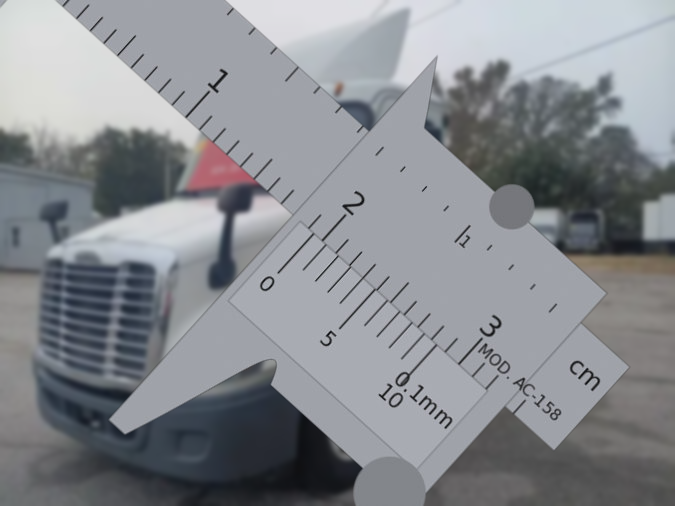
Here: 19.4 mm
